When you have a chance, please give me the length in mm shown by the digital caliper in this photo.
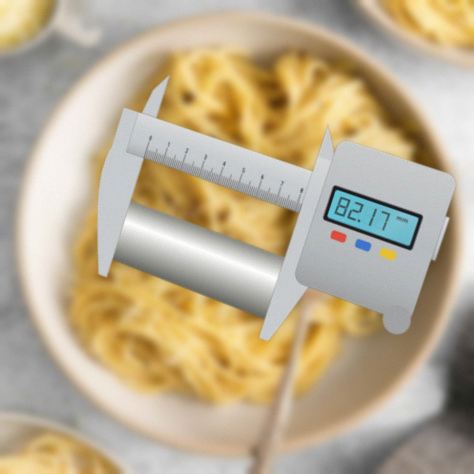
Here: 82.17 mm
